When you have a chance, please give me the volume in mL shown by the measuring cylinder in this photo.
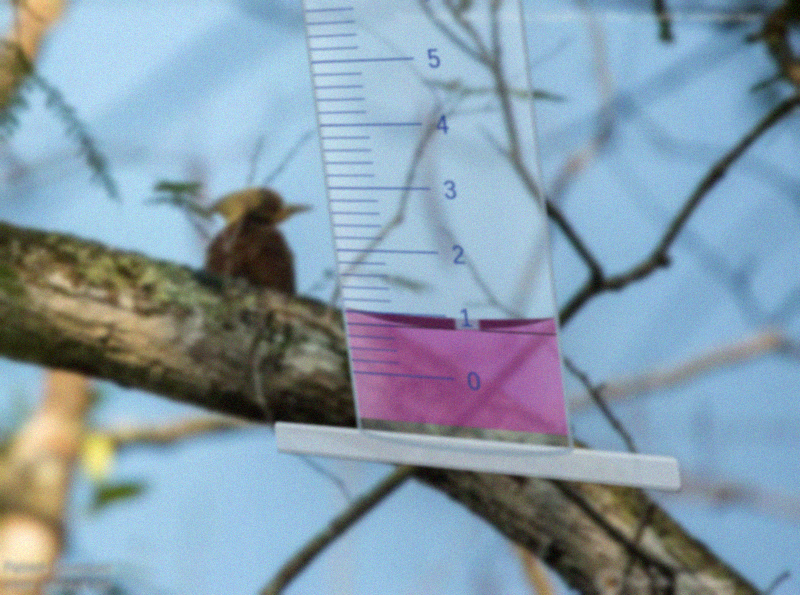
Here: 0.8 mL
